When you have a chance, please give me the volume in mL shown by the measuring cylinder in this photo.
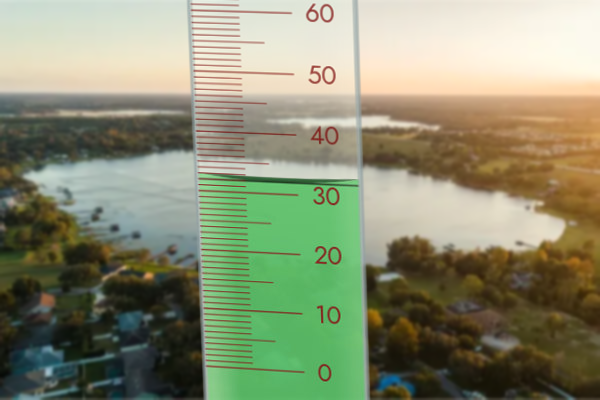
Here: 32 mL
